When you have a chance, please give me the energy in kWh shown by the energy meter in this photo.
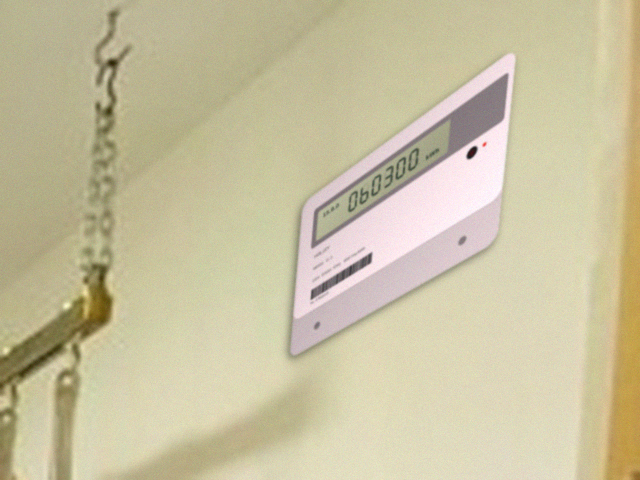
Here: 60300 kWh
